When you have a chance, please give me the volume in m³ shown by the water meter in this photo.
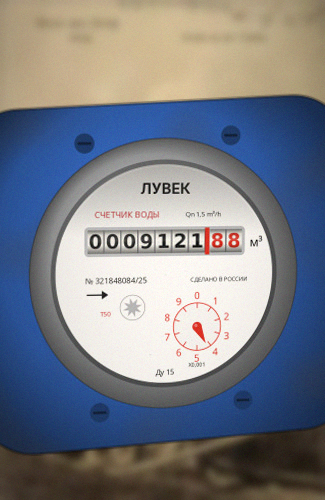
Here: 9121.884 m³
